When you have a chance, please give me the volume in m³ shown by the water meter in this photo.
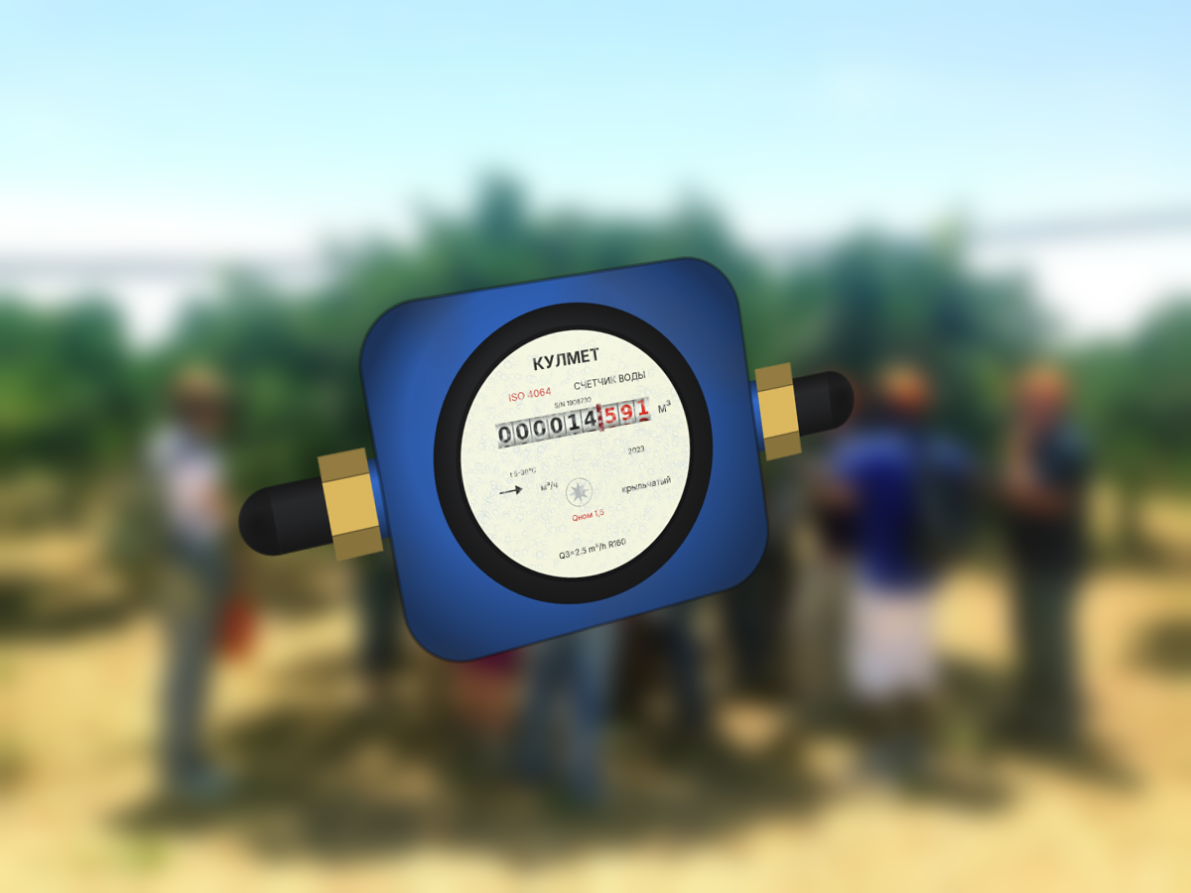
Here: 14.591 m³
